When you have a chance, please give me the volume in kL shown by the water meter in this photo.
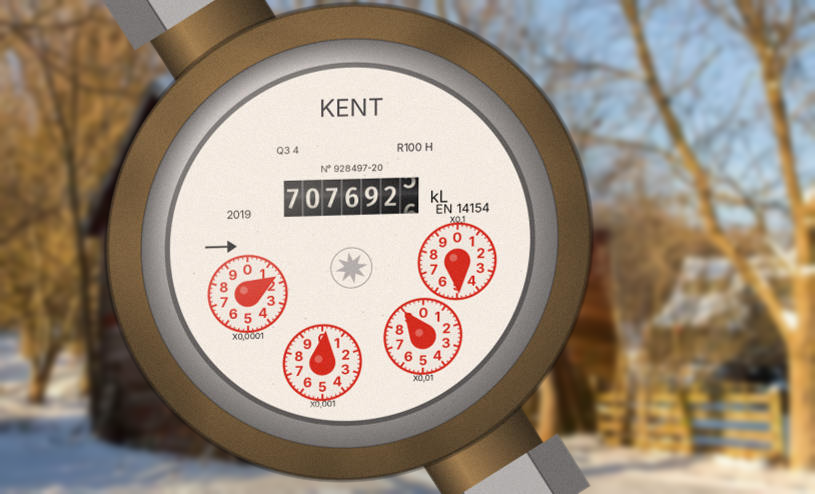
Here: 7076925.4901 kL
